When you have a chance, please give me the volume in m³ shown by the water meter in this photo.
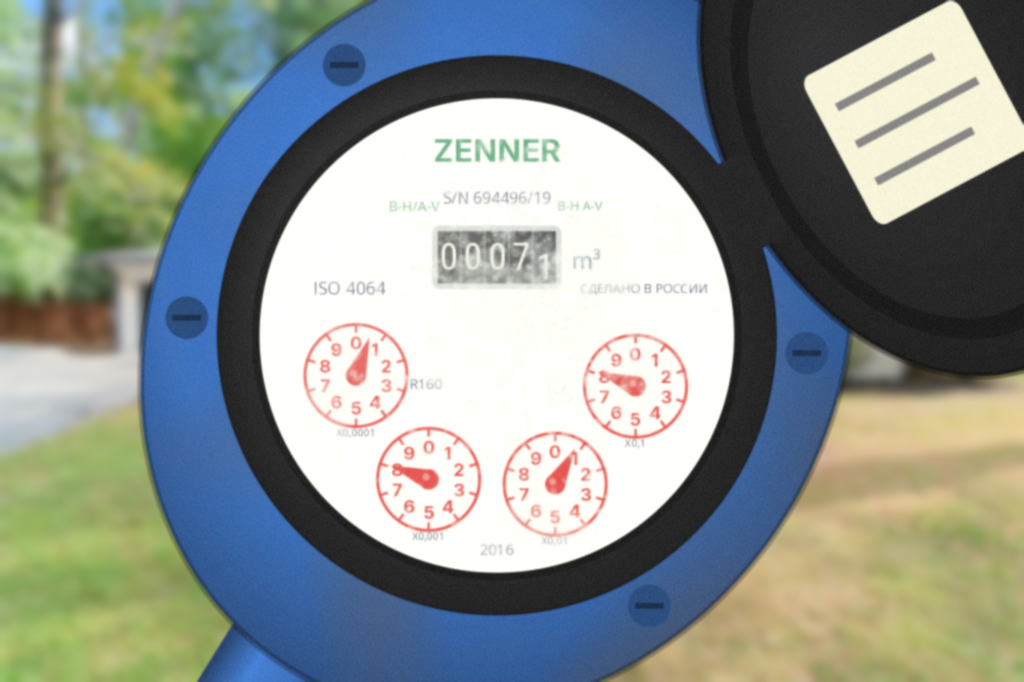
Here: 70.8080 m³
